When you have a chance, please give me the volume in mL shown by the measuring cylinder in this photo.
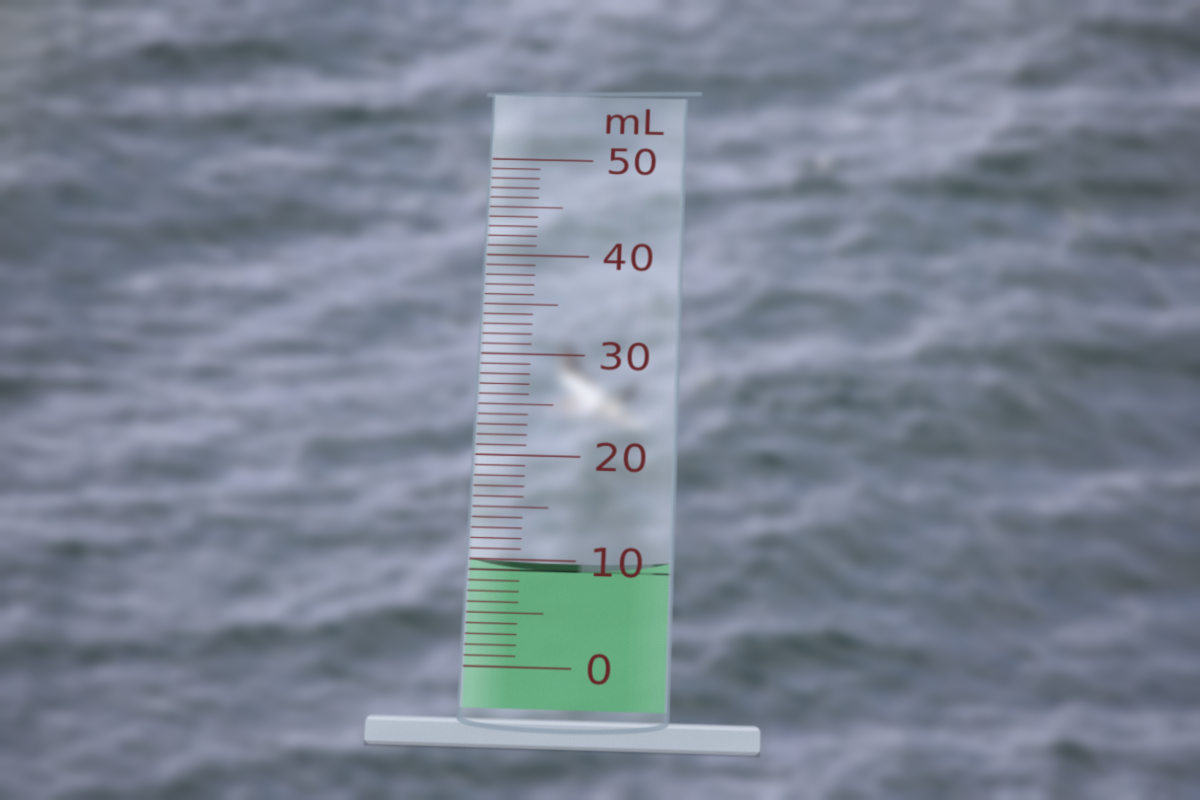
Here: 9 mL
